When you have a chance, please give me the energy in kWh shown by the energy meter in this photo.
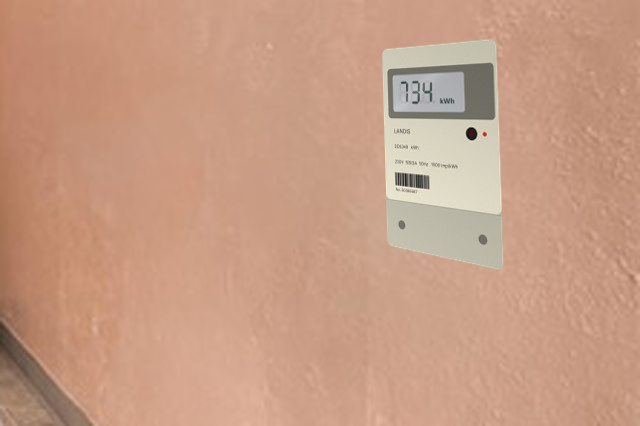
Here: 734 kWh
